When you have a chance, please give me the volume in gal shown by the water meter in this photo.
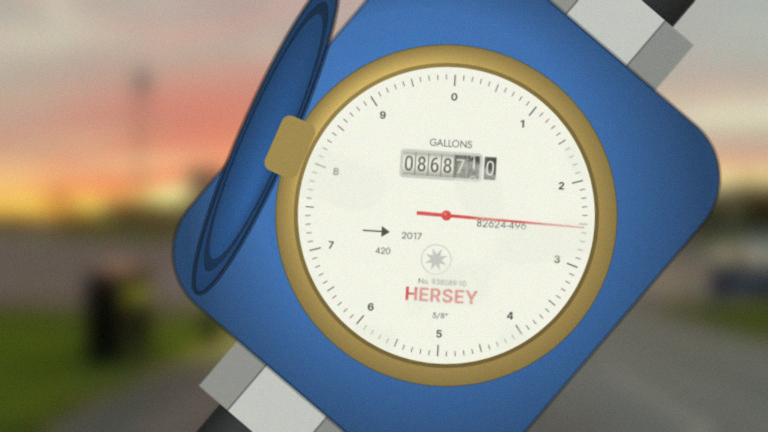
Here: 868712.5 gal
